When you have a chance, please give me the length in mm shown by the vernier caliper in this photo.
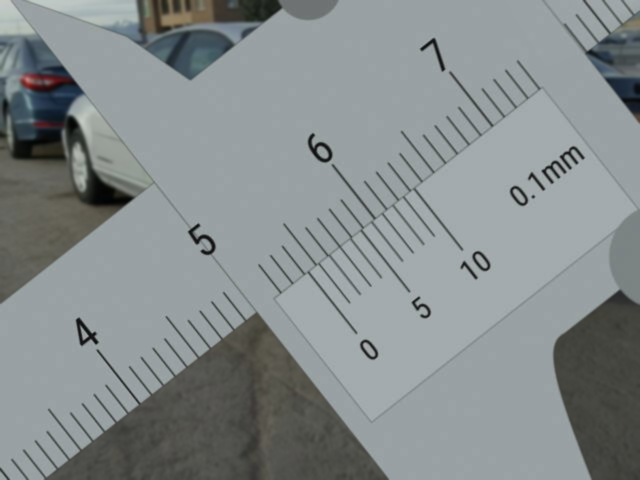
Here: 54.3 mm
